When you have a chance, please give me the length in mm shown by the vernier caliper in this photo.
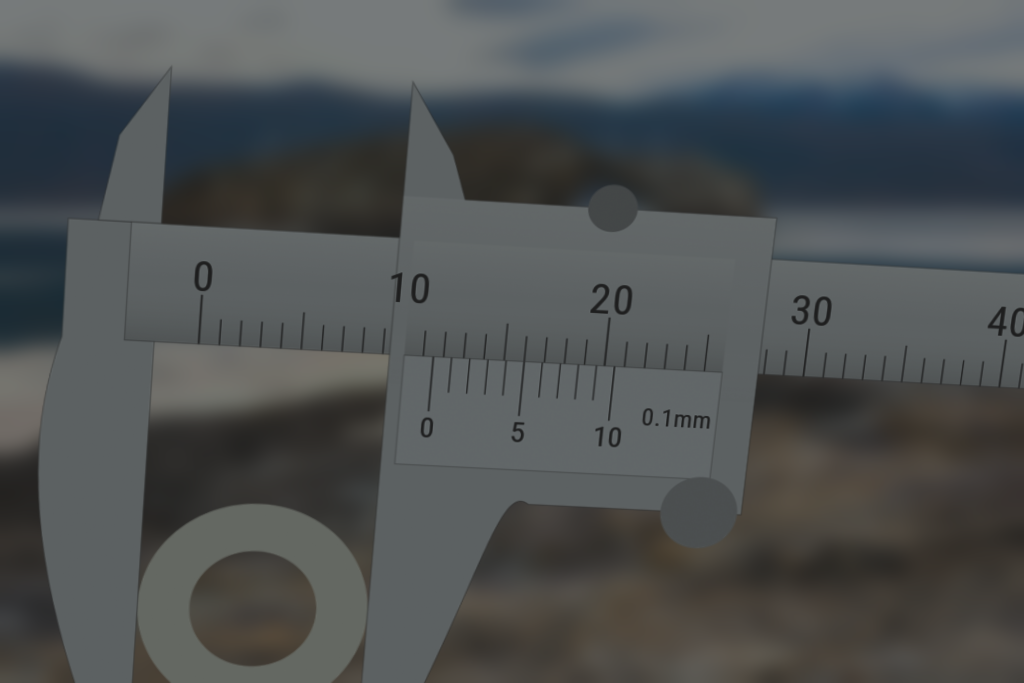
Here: 11.5 mm
